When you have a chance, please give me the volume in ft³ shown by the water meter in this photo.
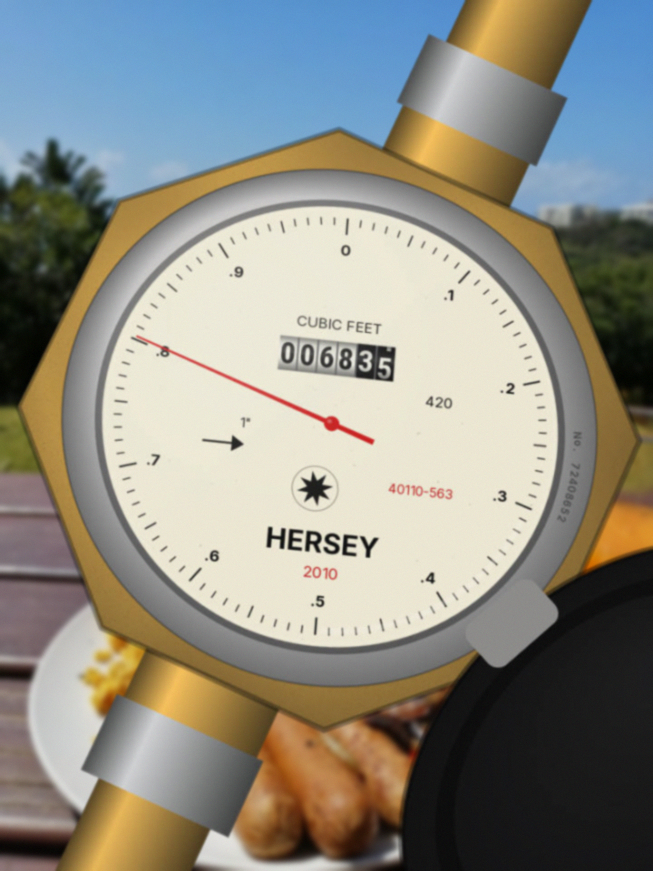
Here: 6834.80 ft³
